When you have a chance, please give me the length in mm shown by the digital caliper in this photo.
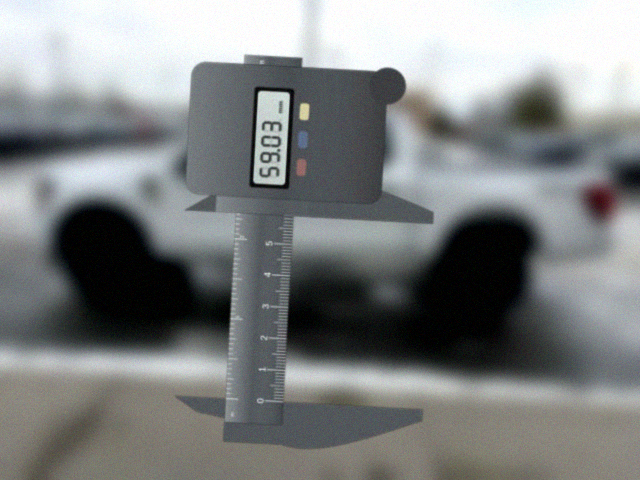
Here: 59.03 mm
